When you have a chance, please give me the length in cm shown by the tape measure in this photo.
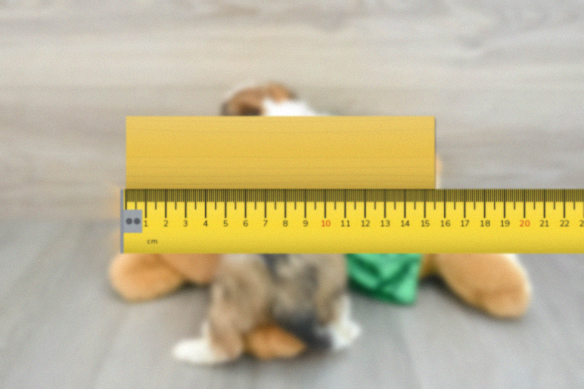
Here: 15.5 cm
